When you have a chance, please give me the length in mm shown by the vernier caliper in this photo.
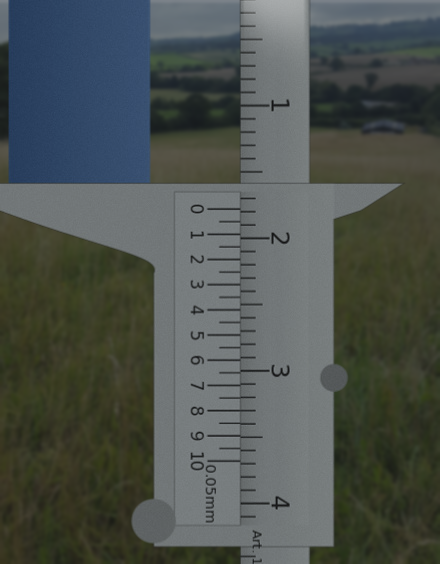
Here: 17.8 mm
